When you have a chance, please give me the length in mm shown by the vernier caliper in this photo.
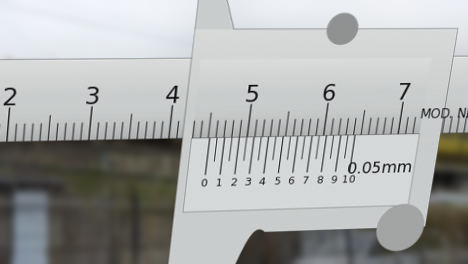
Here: 45.2 mm
